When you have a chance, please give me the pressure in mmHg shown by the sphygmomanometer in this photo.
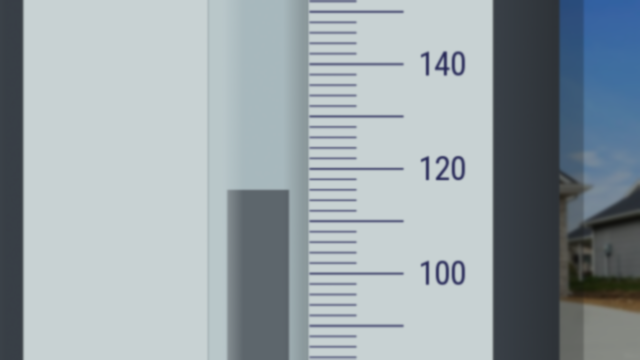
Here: 116 mmHg
